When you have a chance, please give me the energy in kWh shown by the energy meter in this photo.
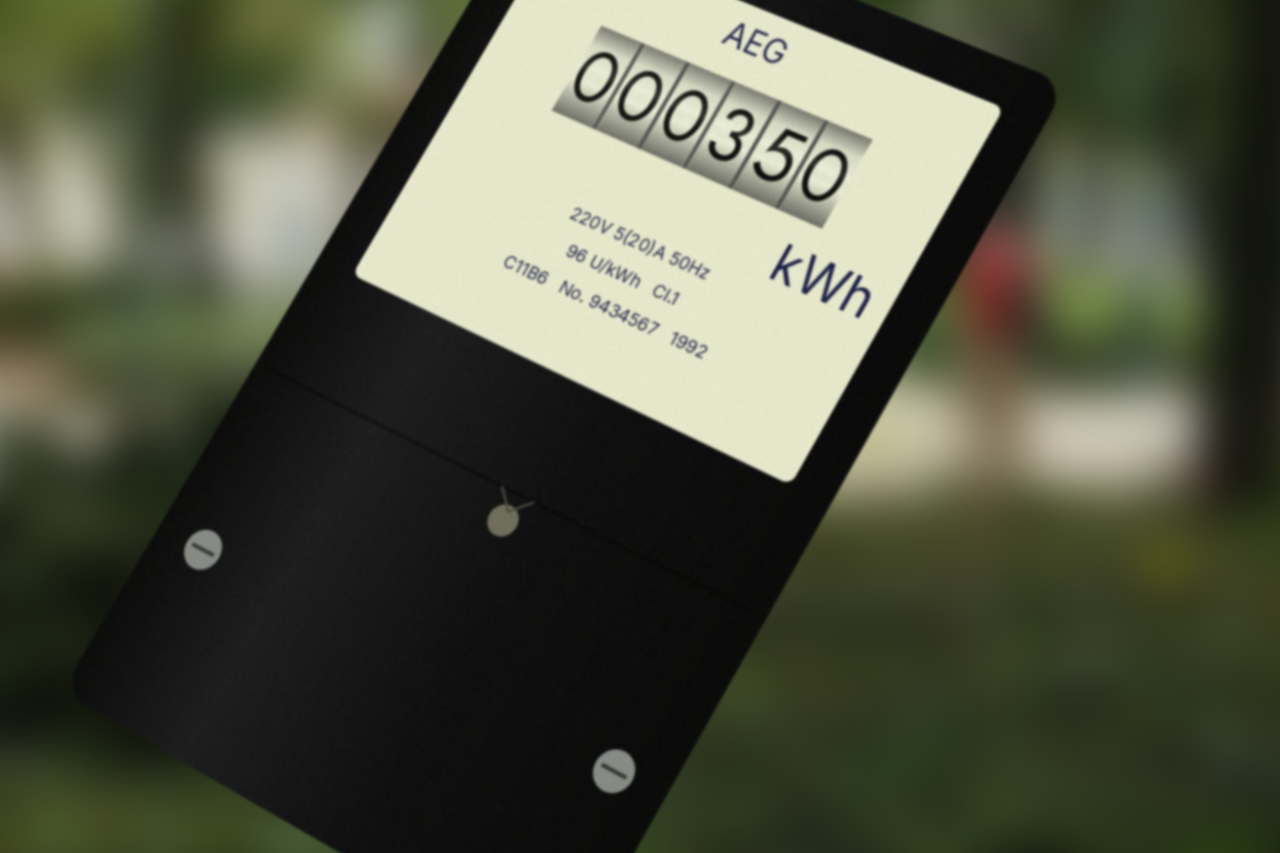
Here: 350 kWh
